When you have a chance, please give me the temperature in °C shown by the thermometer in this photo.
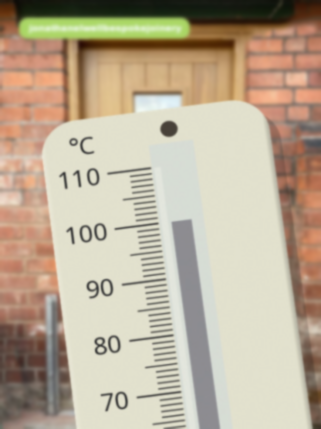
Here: 100 °C
